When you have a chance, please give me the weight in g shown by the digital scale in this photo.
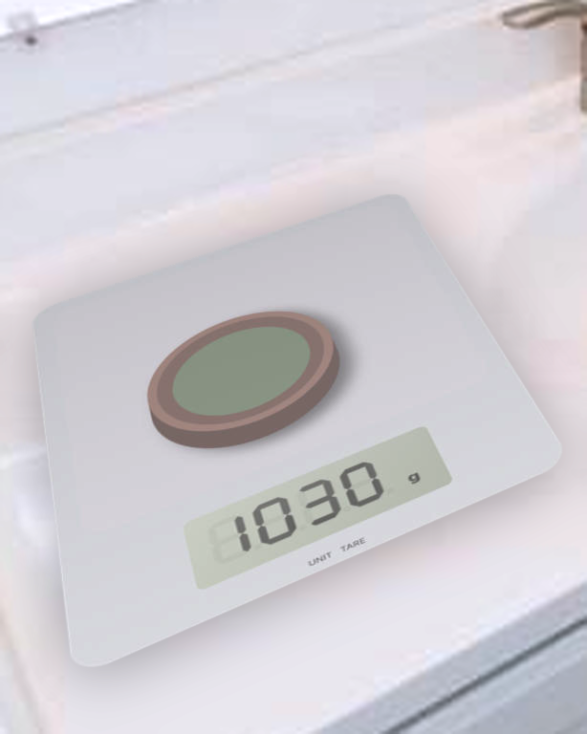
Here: 1030 g
